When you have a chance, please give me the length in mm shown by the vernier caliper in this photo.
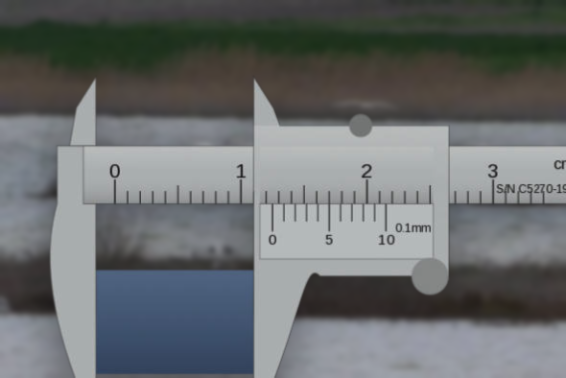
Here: 12.5 mm
